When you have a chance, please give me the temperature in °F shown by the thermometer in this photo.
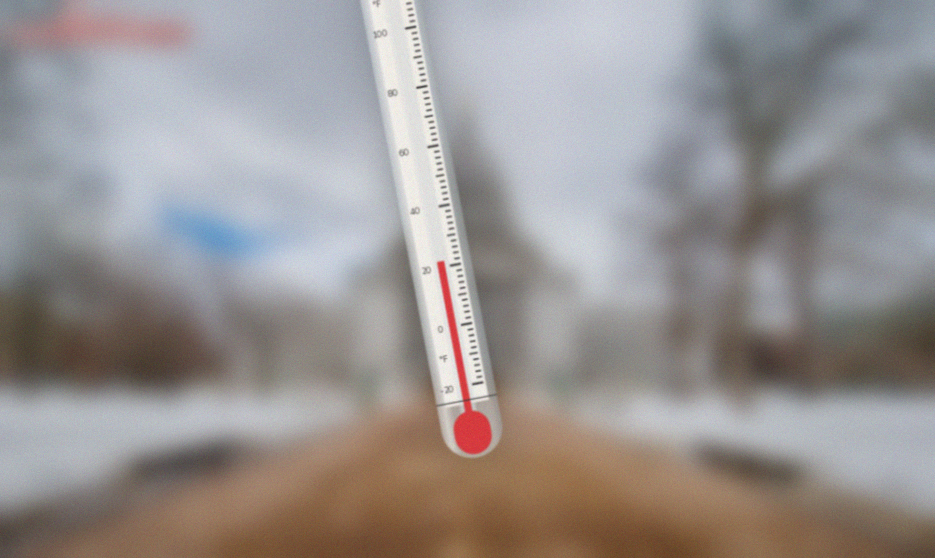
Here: 22 °F
